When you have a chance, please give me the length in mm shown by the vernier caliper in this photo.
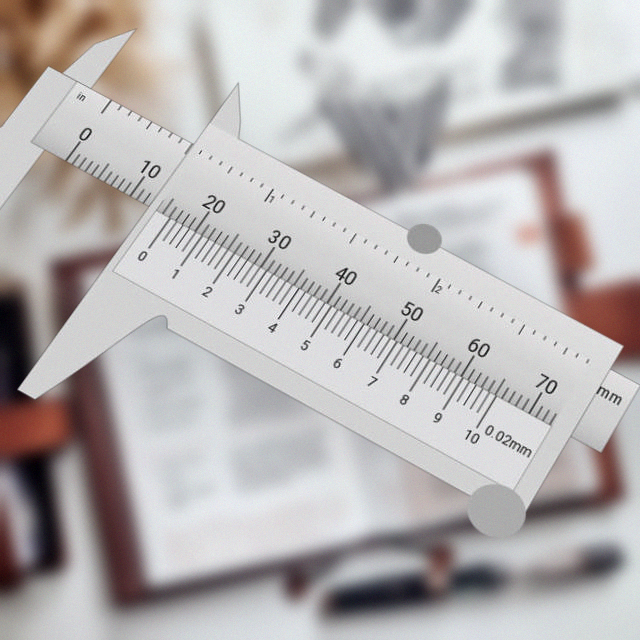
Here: 16.2 mm
